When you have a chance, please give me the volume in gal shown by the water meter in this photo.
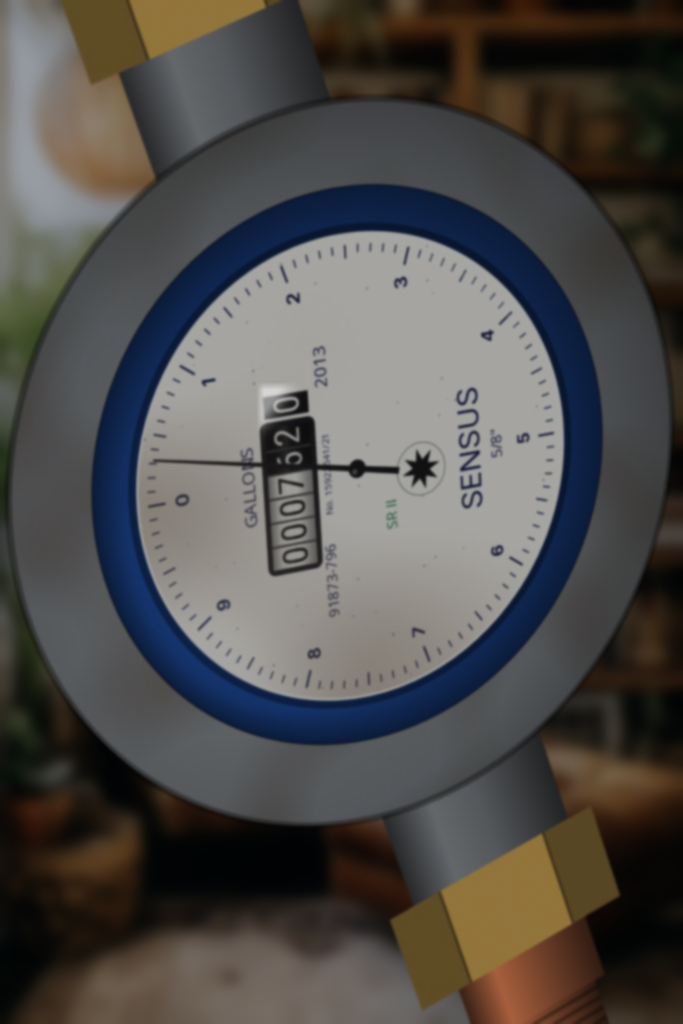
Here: 7620.3 gal
